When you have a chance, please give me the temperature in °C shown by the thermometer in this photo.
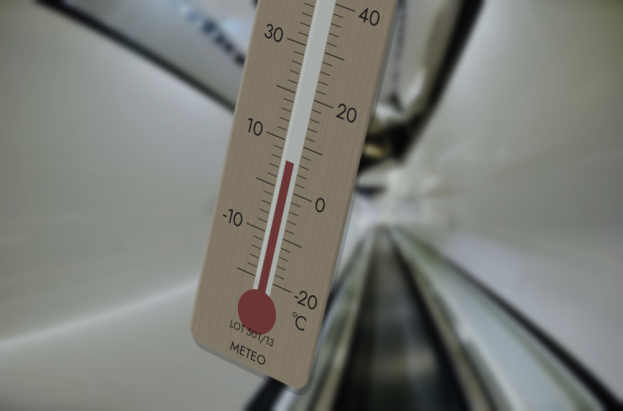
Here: 6 °C
